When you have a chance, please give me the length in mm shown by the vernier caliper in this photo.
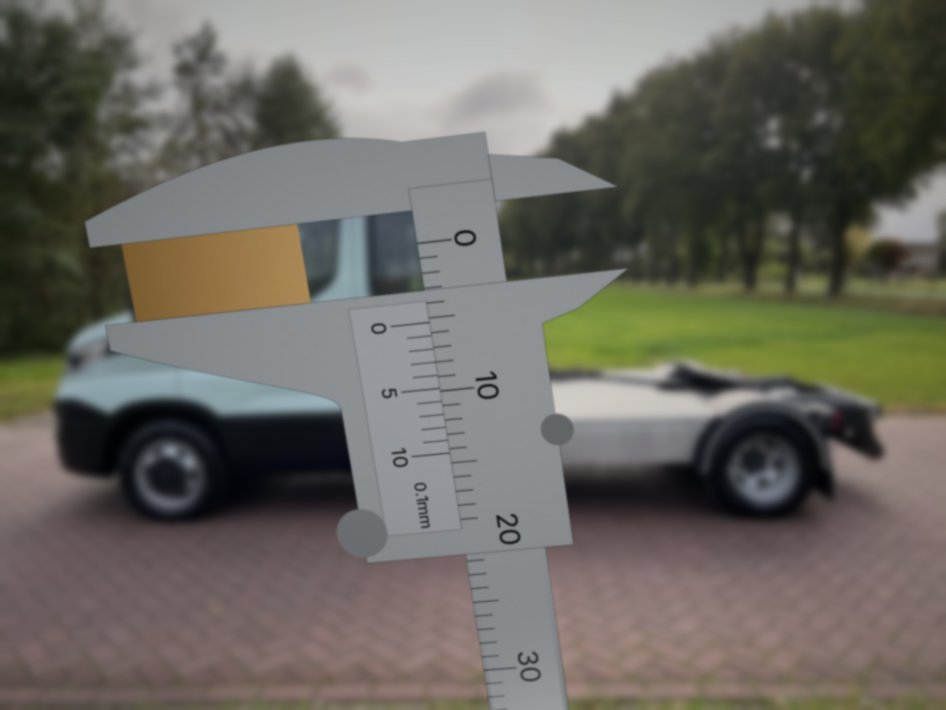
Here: 5.3 mm
